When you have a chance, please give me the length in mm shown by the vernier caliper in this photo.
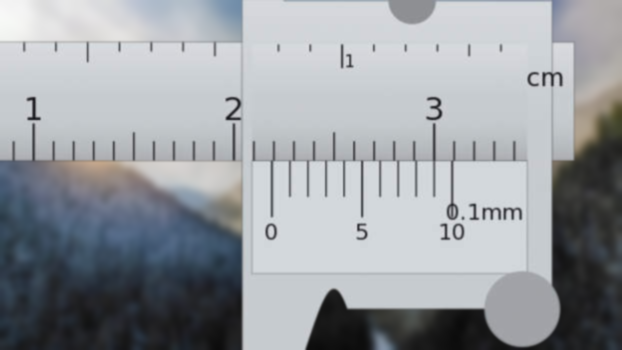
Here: 21.9 mm
